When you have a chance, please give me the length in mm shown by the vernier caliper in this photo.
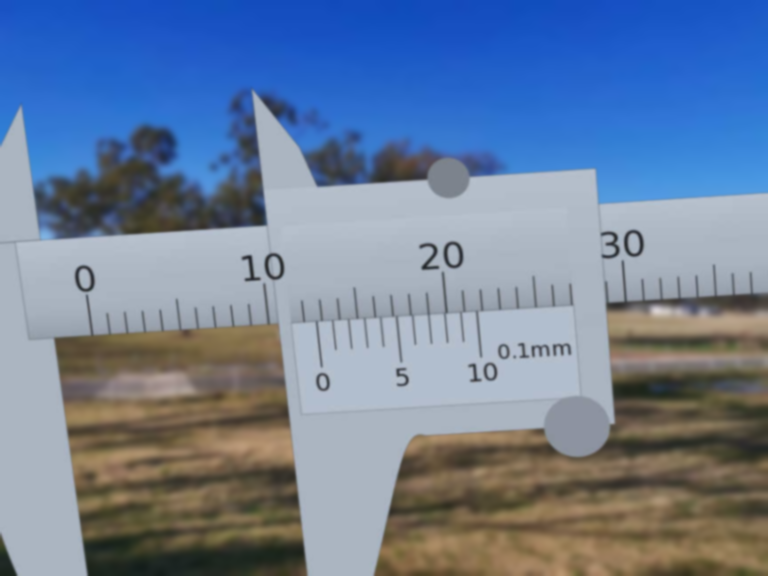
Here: 12.7 mm
